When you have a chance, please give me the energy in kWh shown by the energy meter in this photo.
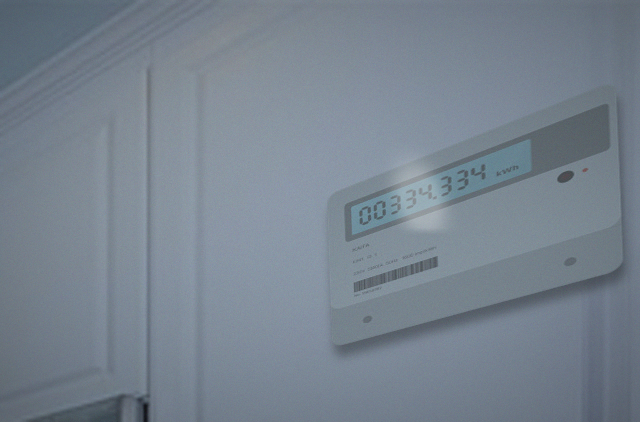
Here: 334.334 kWh
